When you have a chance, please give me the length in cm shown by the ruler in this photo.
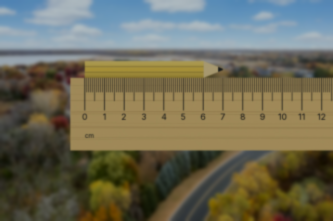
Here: 7 cm
